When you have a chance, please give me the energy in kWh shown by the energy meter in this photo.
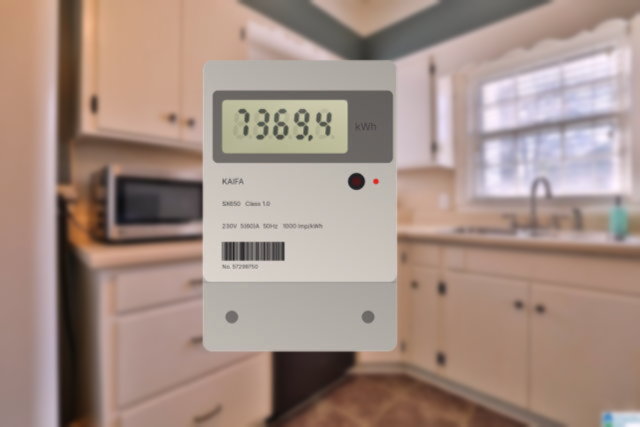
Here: 7369.4 kWh
